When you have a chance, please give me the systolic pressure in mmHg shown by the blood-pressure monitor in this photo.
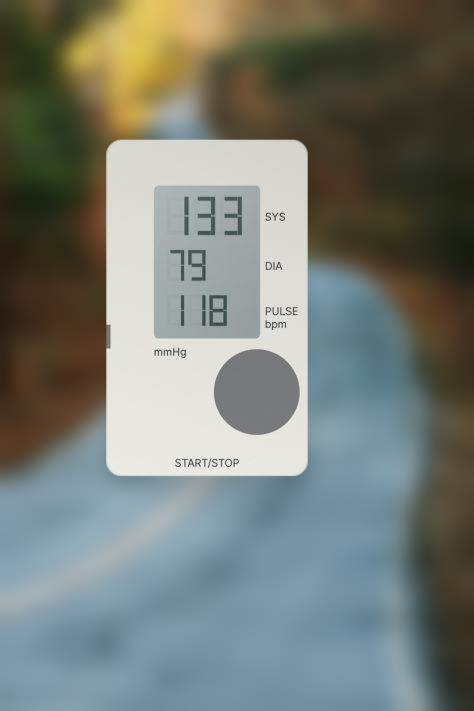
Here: 133 mmHg
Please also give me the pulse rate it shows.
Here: 118 bpm
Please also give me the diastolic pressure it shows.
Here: 79 mmHg
